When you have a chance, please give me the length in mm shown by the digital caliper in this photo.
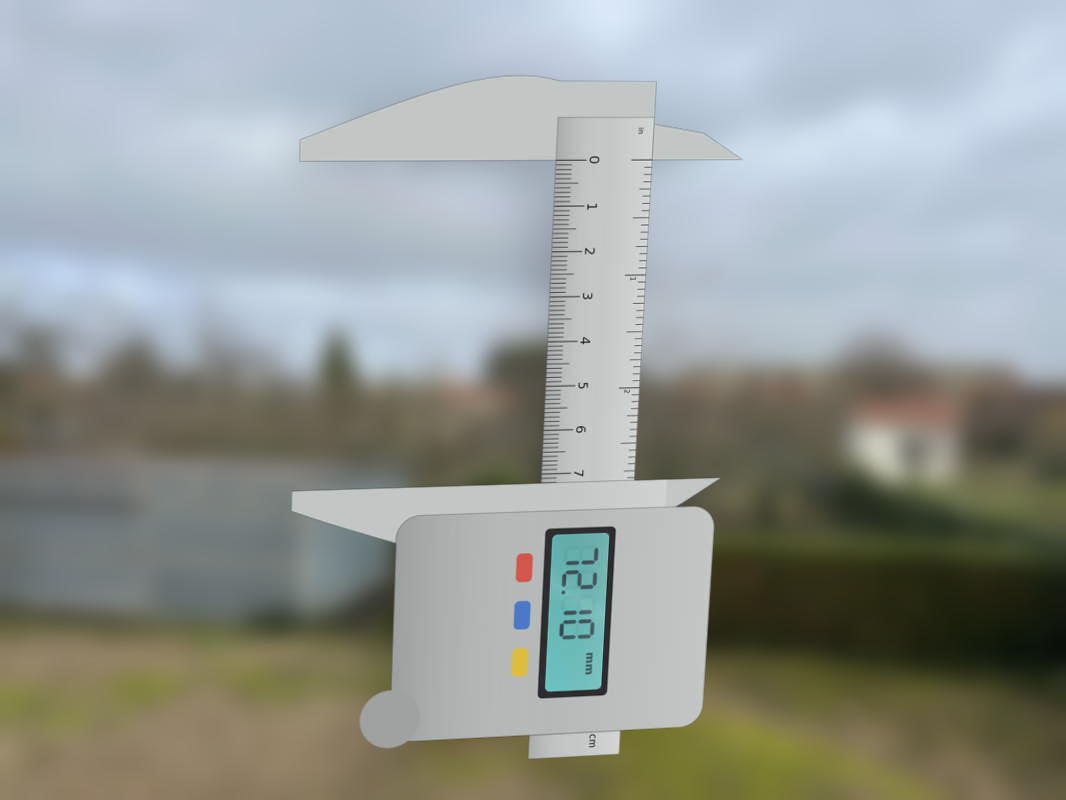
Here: 72.10 mm
